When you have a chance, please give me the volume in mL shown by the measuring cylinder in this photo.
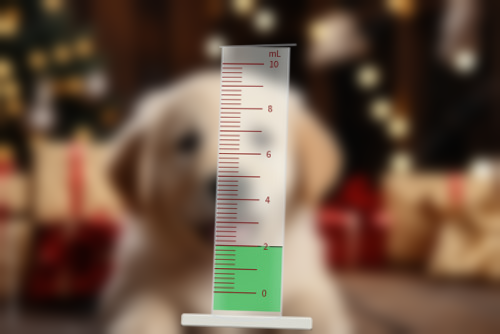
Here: 2 mL
